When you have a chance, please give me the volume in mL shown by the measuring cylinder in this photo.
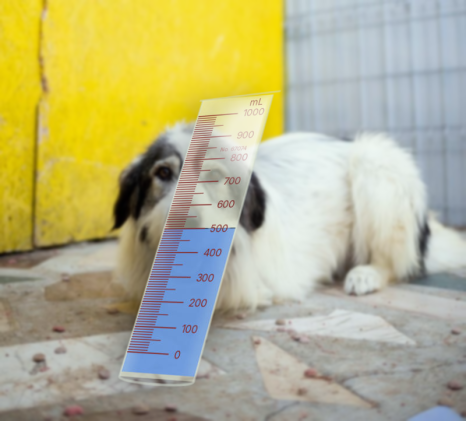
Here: 500 mL
